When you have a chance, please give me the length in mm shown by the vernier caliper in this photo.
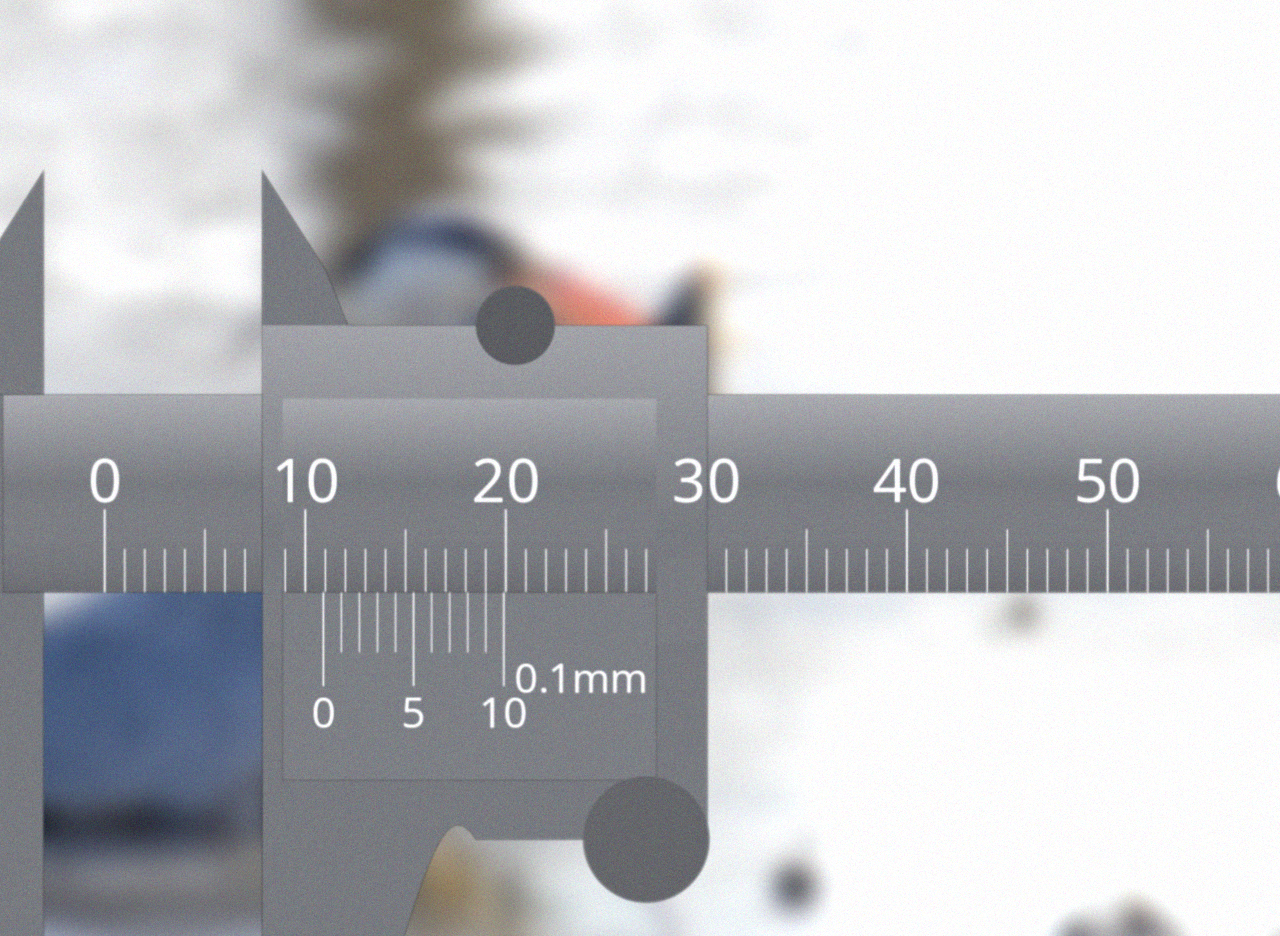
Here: 10.9 mm
